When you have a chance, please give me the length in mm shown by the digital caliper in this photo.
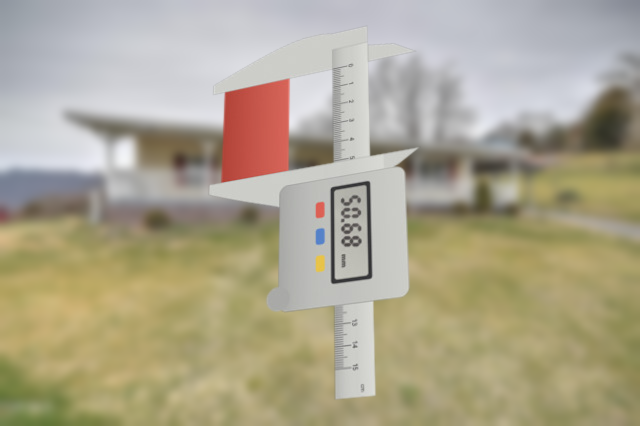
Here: 50.68 mm
